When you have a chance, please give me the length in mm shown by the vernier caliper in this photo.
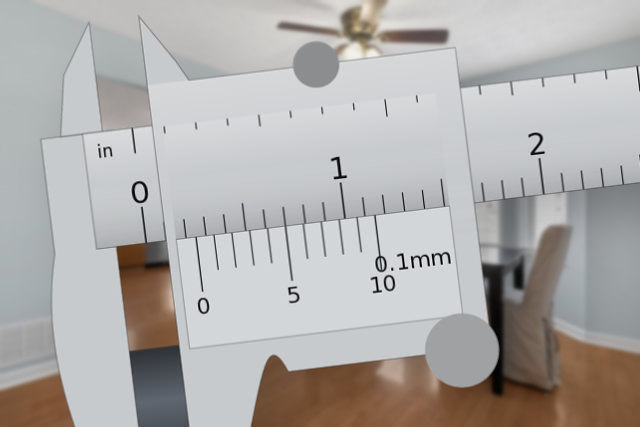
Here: 2.5 mm
